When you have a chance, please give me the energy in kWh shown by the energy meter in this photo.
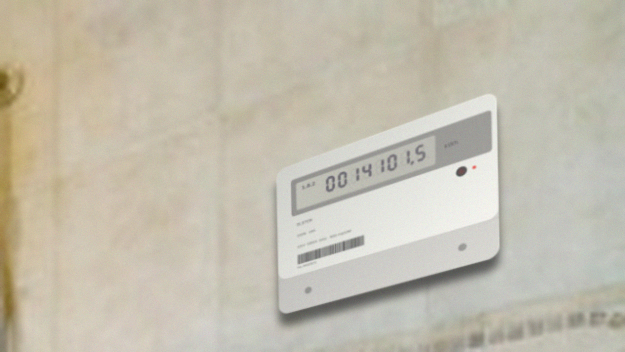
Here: 14101.5 kWh
